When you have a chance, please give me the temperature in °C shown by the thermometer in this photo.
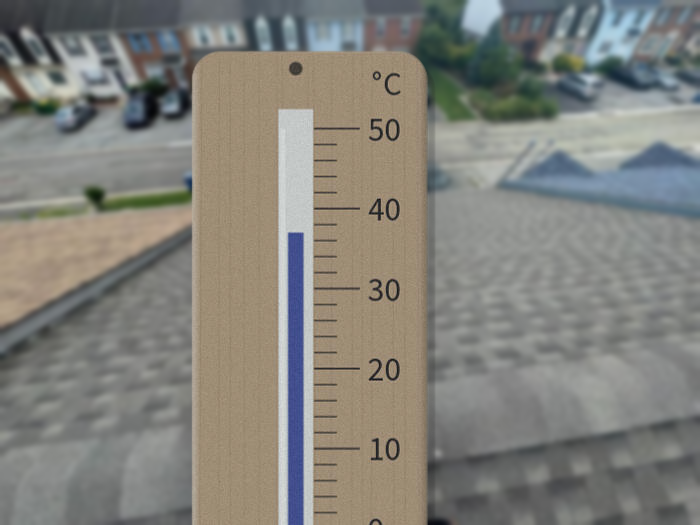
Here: 37 °C
